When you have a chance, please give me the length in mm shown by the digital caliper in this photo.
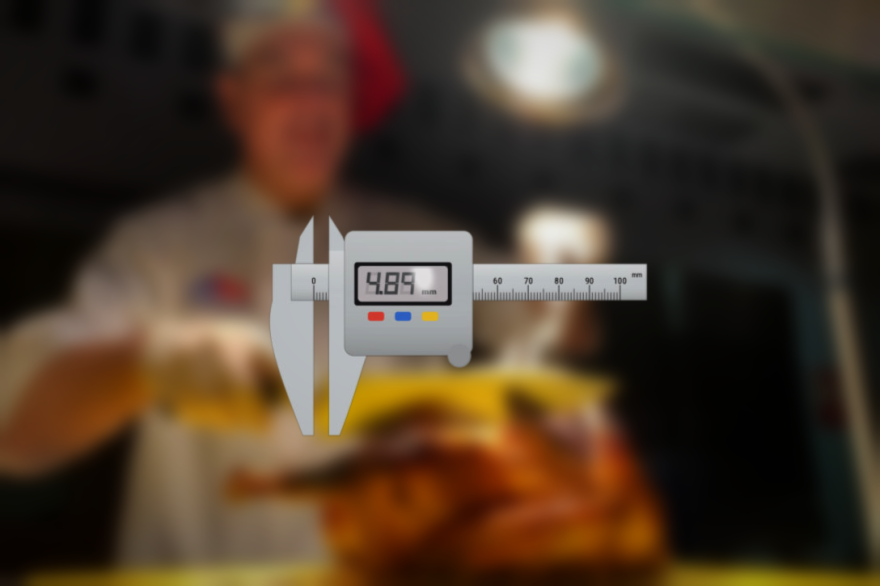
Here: 4.89 mm
